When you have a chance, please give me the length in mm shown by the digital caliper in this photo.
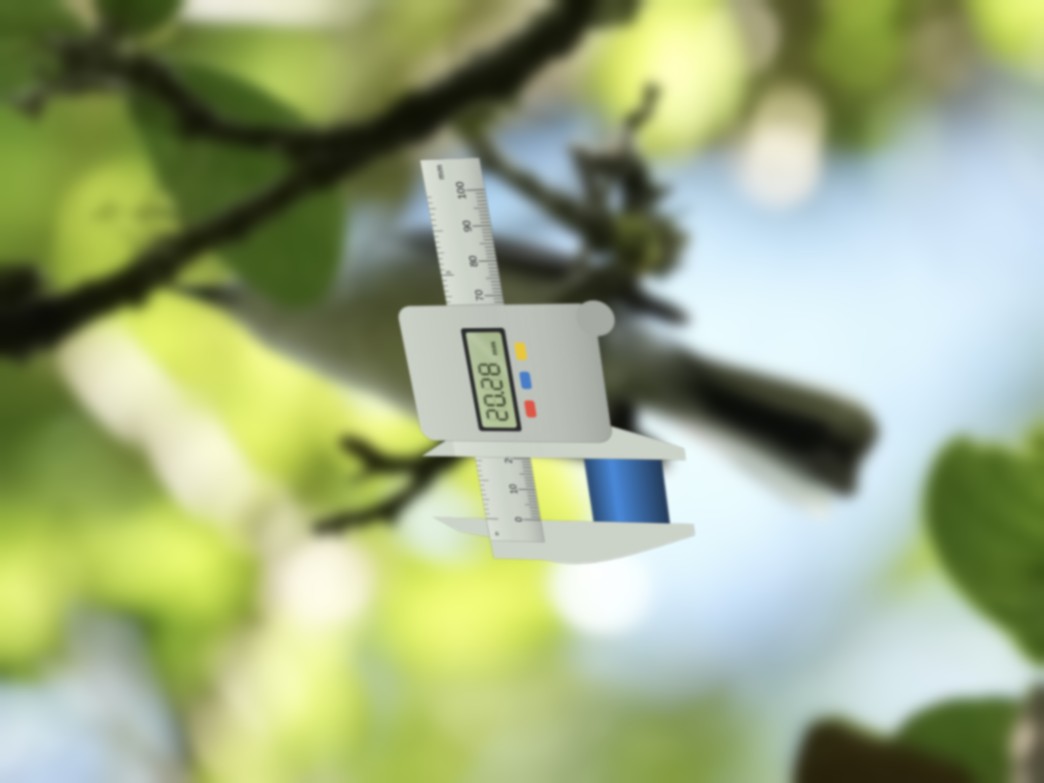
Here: 20.28 mm
